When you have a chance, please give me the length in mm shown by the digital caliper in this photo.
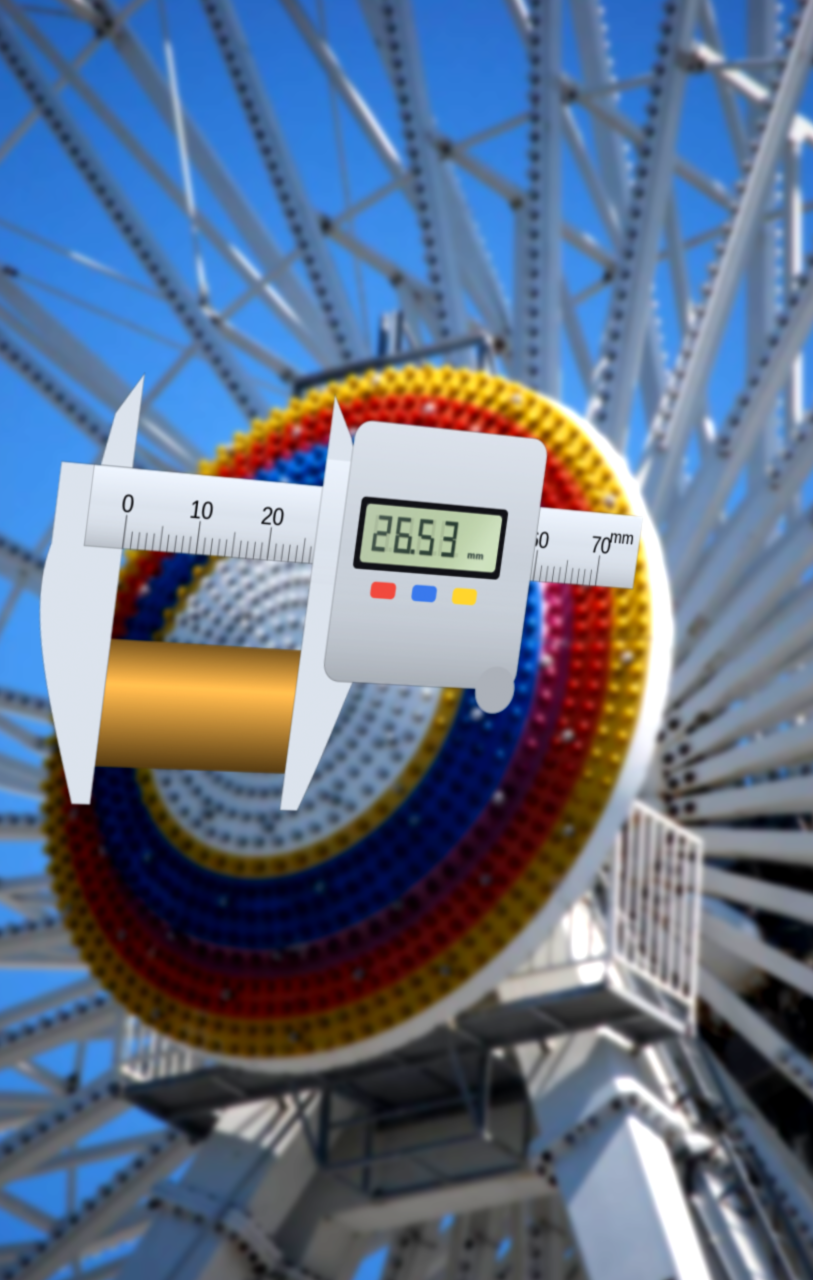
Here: 26.53 mm
